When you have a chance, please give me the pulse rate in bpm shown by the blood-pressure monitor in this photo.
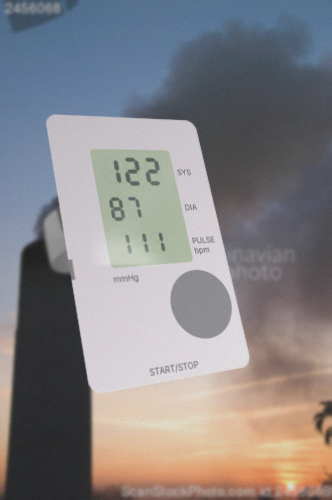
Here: 111 bpm
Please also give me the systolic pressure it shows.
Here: 122 mmHg
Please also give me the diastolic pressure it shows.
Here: 87 mmHg
